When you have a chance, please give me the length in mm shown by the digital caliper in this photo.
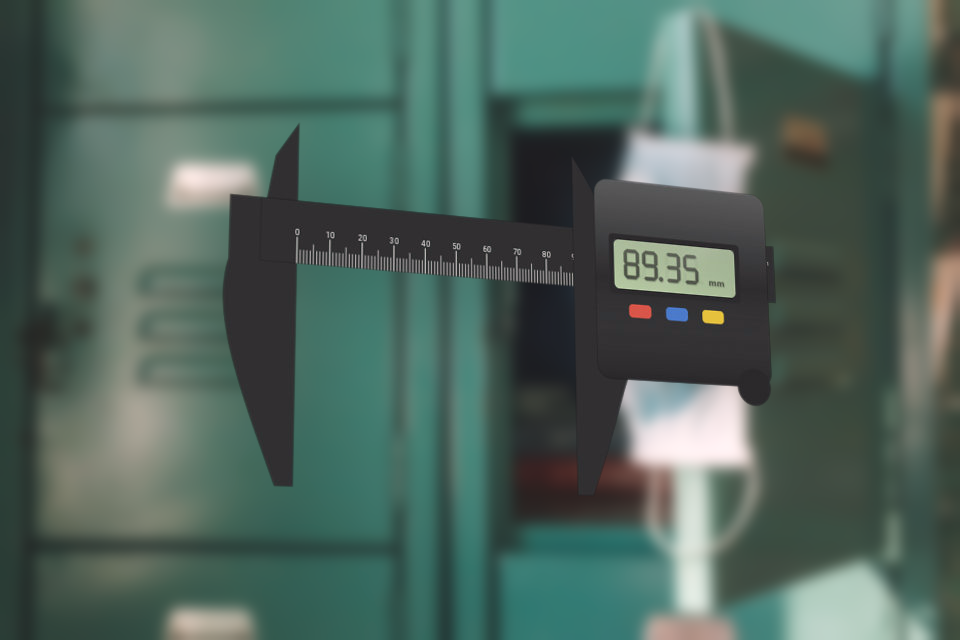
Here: 89.35 mm
